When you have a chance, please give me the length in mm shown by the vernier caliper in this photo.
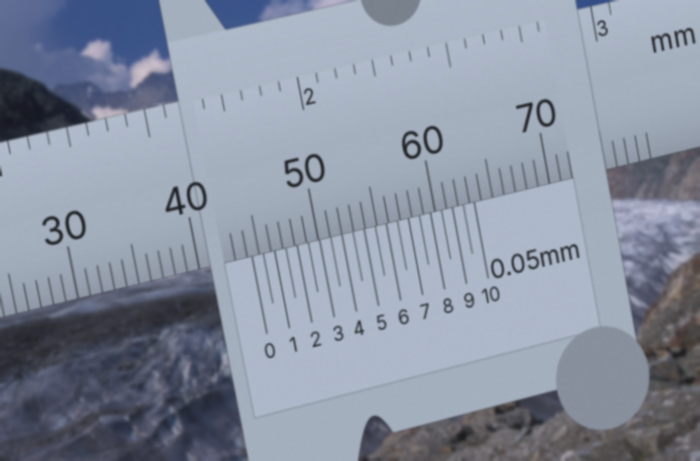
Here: 44.4 mm
